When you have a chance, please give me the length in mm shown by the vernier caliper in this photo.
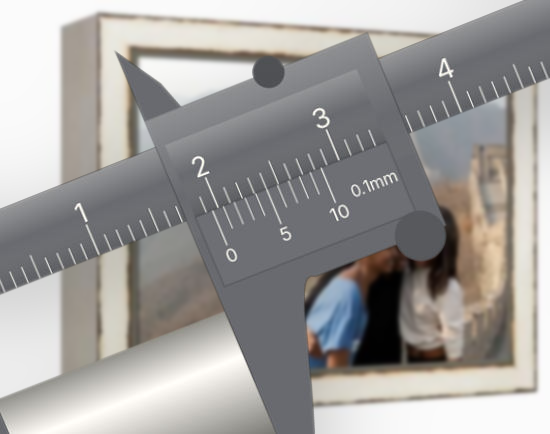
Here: 19.5 mm
